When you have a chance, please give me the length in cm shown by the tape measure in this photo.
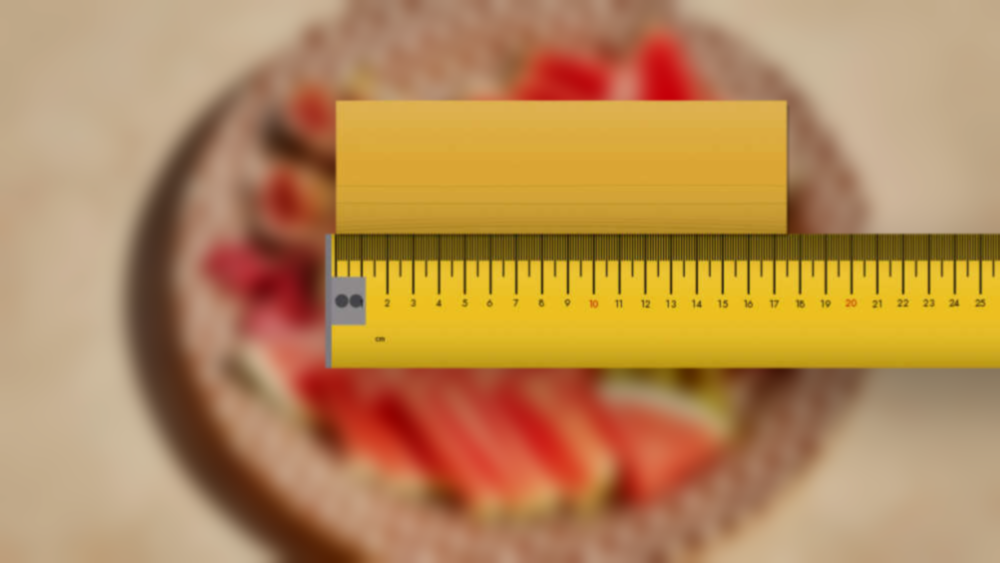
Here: 17.5 cm
